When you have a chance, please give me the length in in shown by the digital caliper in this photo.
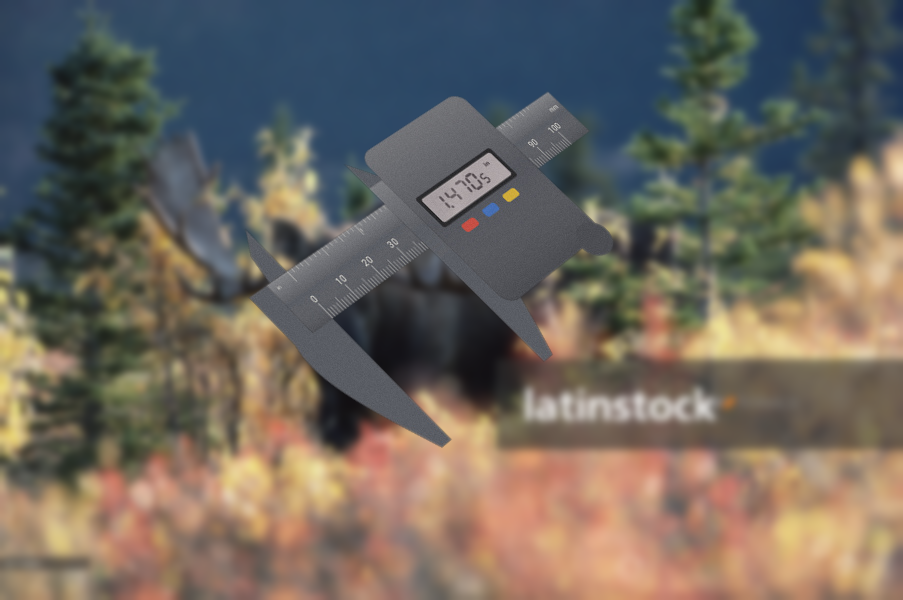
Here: 1.4705 in
